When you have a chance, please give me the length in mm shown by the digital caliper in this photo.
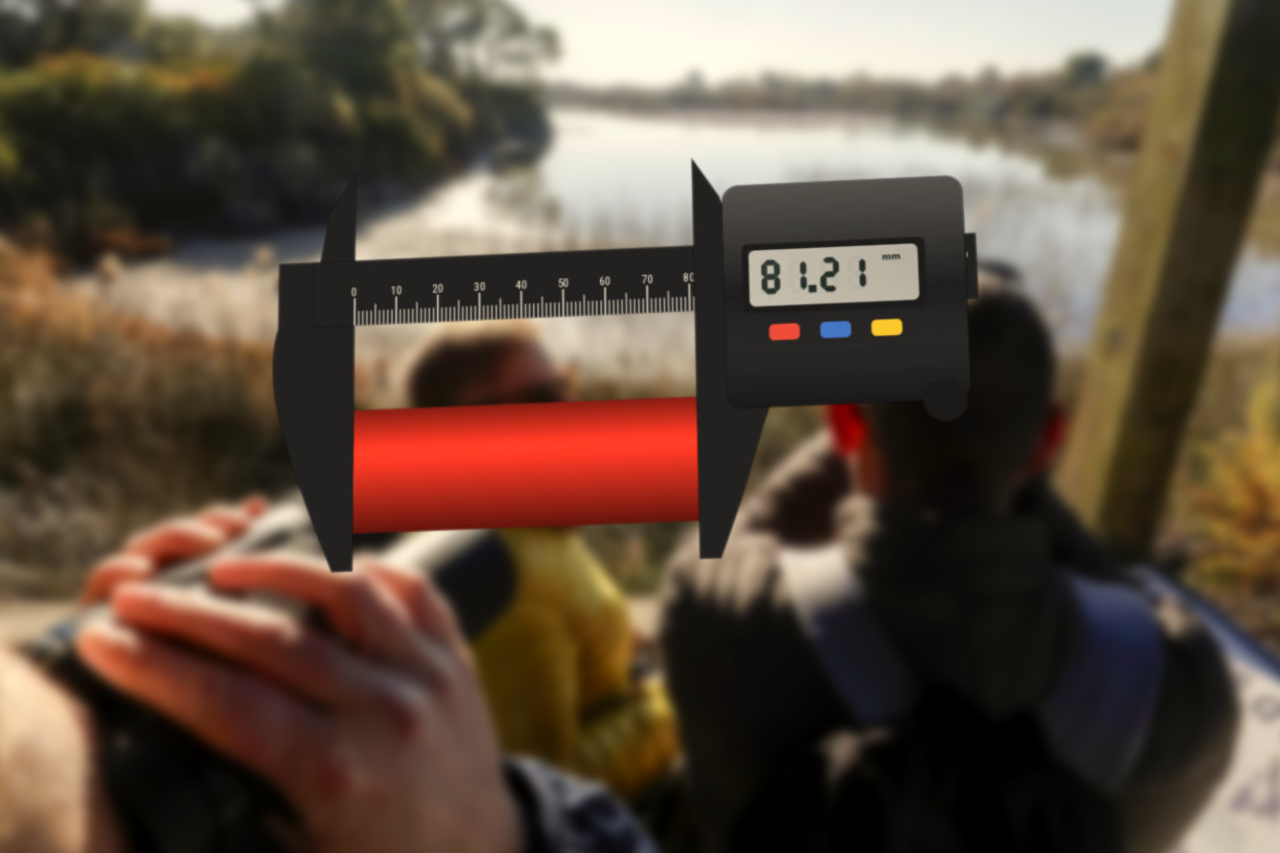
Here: 81.21 mm
